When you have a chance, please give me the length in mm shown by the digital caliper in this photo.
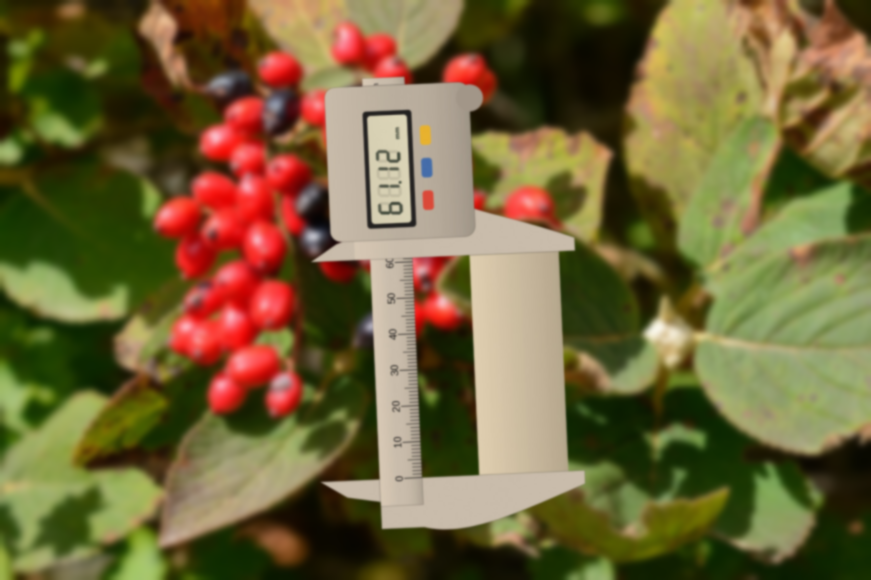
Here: 61.12 mm
